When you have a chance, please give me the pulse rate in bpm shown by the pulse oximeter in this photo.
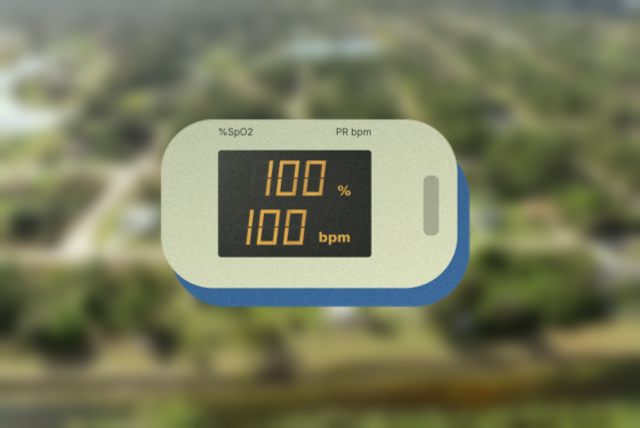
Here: 100 bpm
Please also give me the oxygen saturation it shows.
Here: 100 %
